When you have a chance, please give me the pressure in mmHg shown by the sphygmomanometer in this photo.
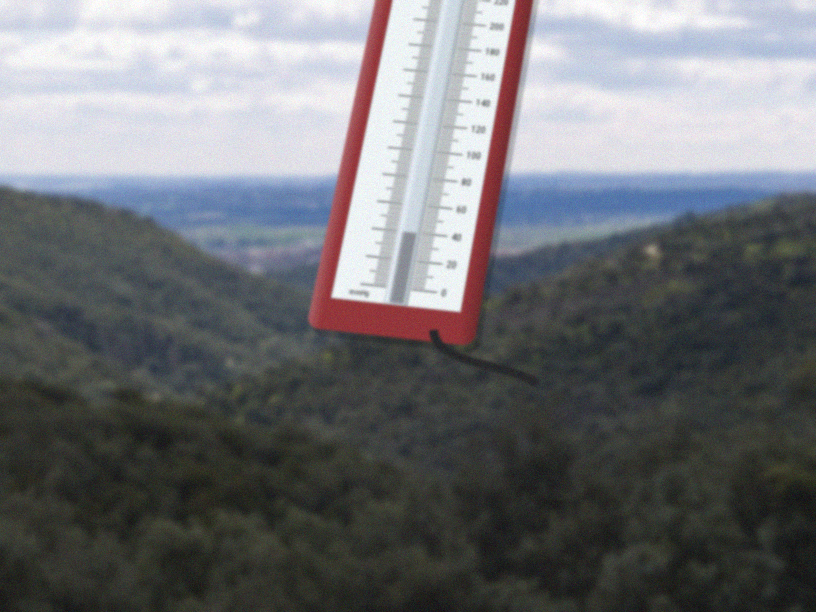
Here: 40 mmHg
